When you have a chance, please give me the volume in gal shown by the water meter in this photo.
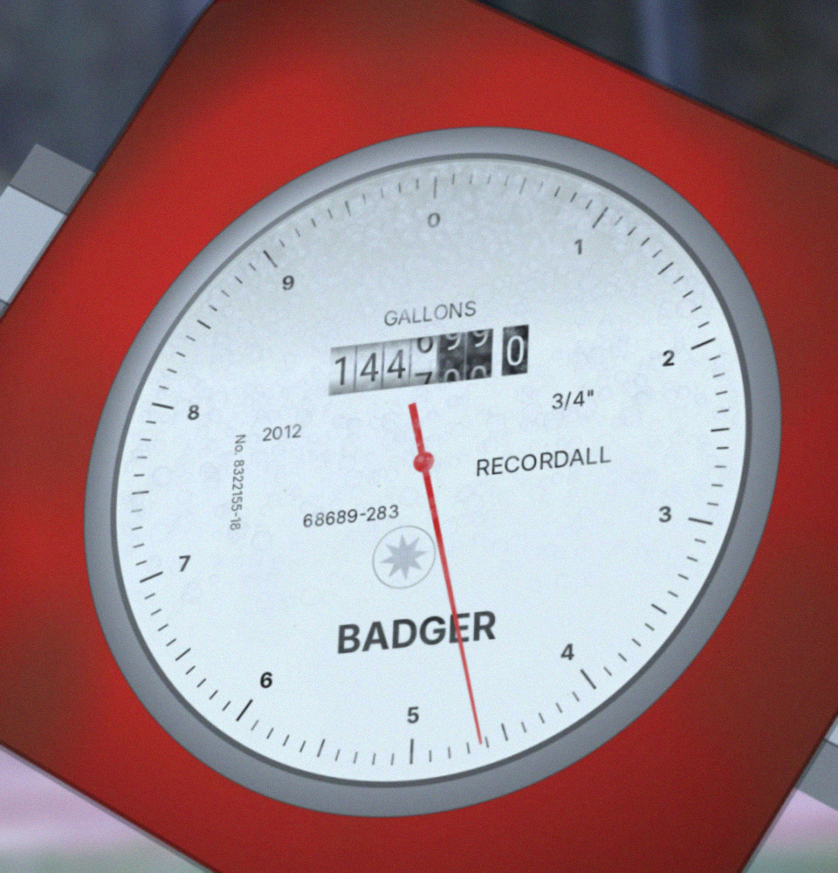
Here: 1446994.6 gal
